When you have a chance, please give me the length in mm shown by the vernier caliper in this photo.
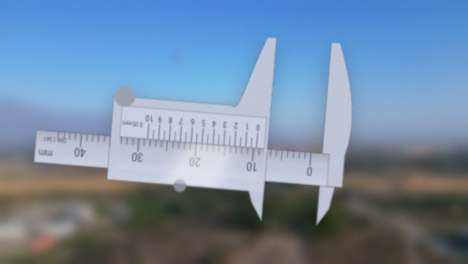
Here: 9.5 mm
